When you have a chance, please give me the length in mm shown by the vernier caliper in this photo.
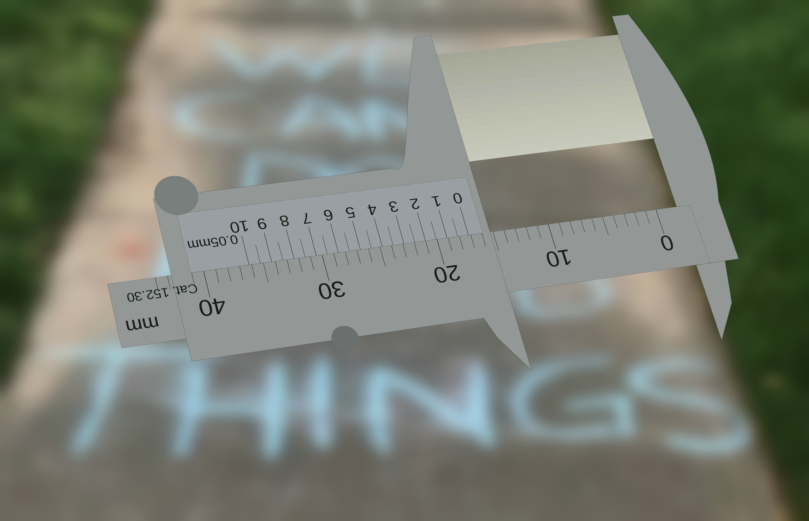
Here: 17.2 mm
